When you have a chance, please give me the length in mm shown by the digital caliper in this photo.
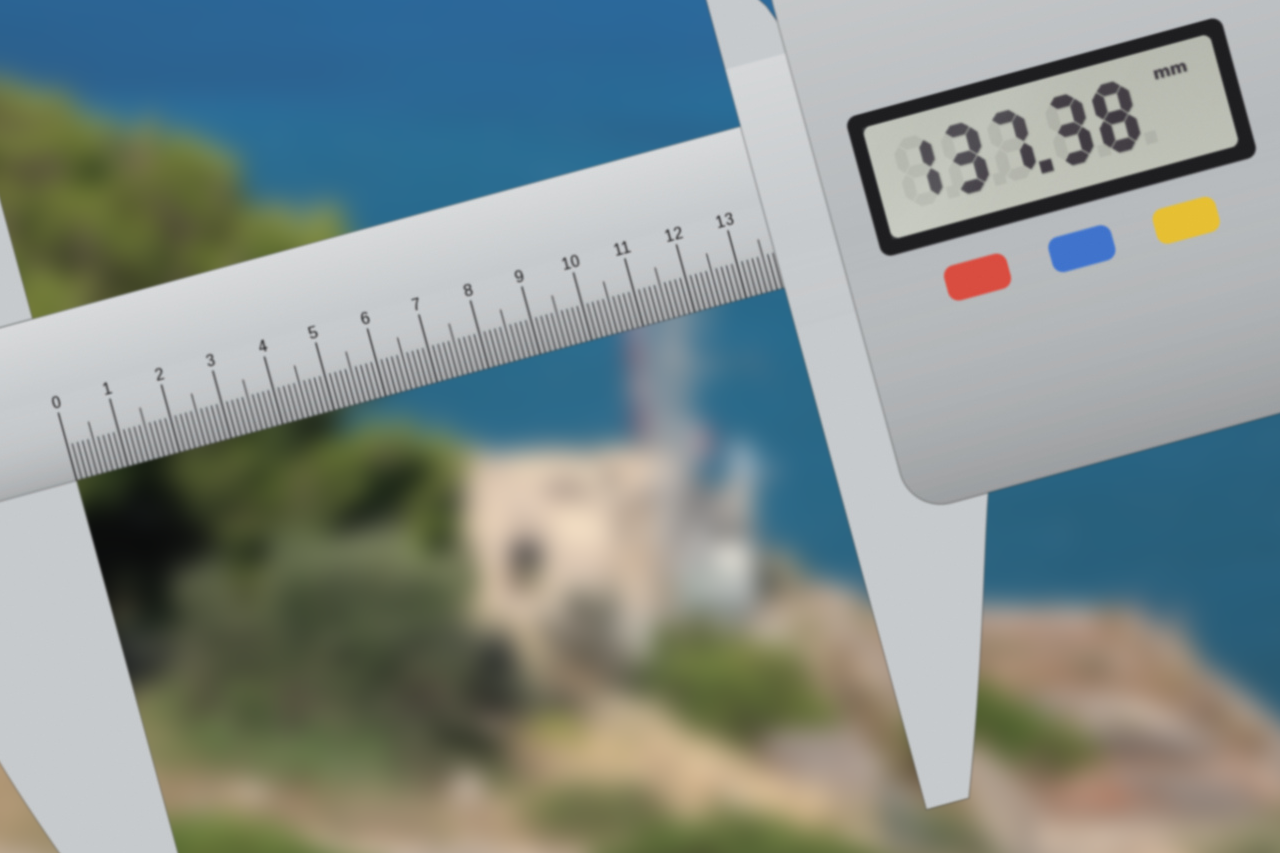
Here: 137.38 mm
